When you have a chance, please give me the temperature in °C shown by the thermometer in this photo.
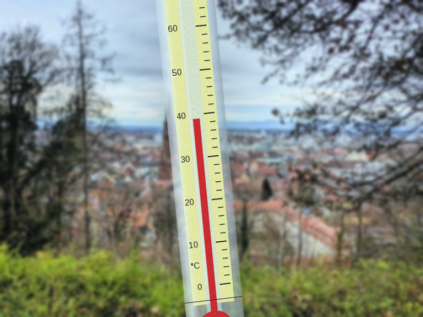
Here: 39 °C
